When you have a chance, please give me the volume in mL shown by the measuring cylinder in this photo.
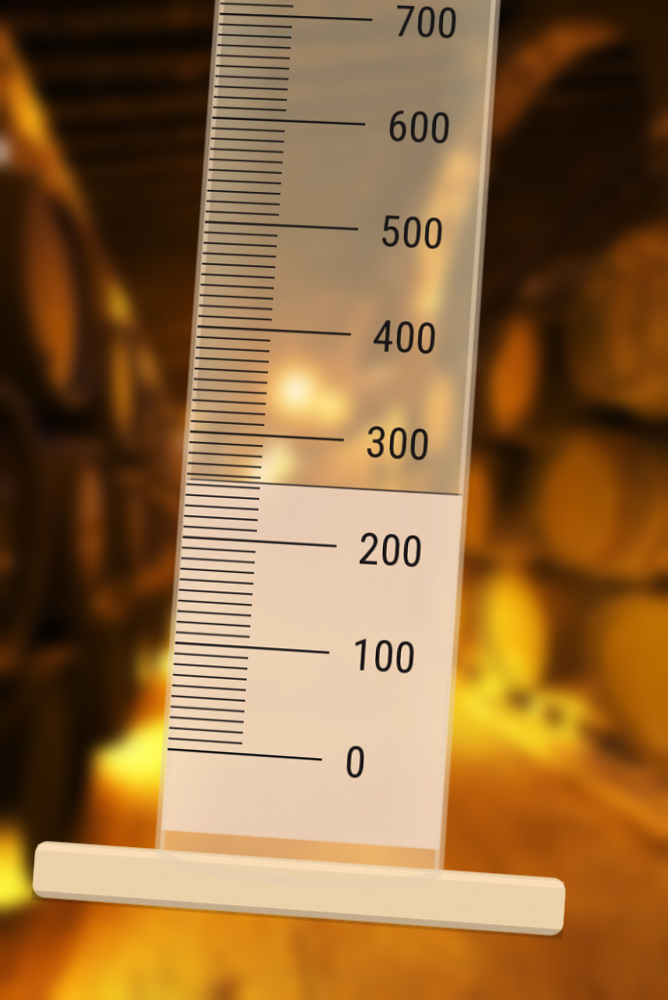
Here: 255 mL
